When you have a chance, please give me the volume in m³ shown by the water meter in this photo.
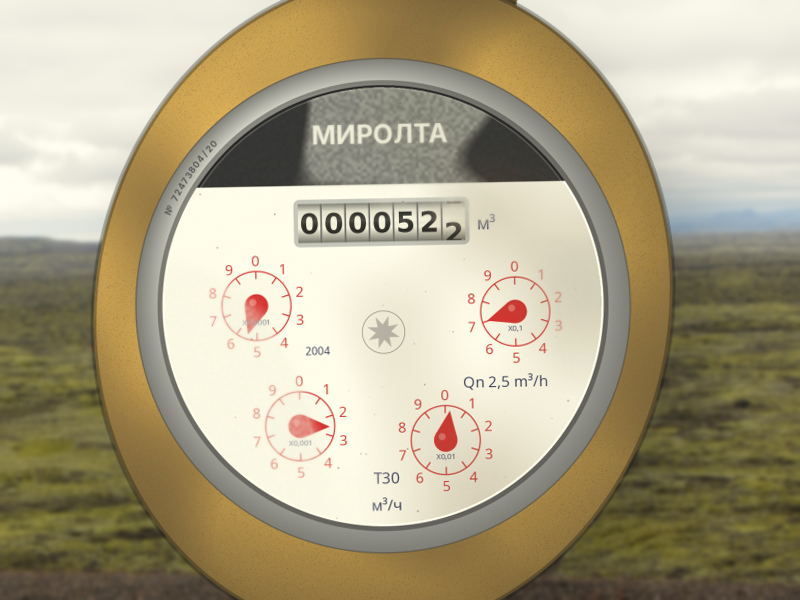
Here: 521.7025 m³
